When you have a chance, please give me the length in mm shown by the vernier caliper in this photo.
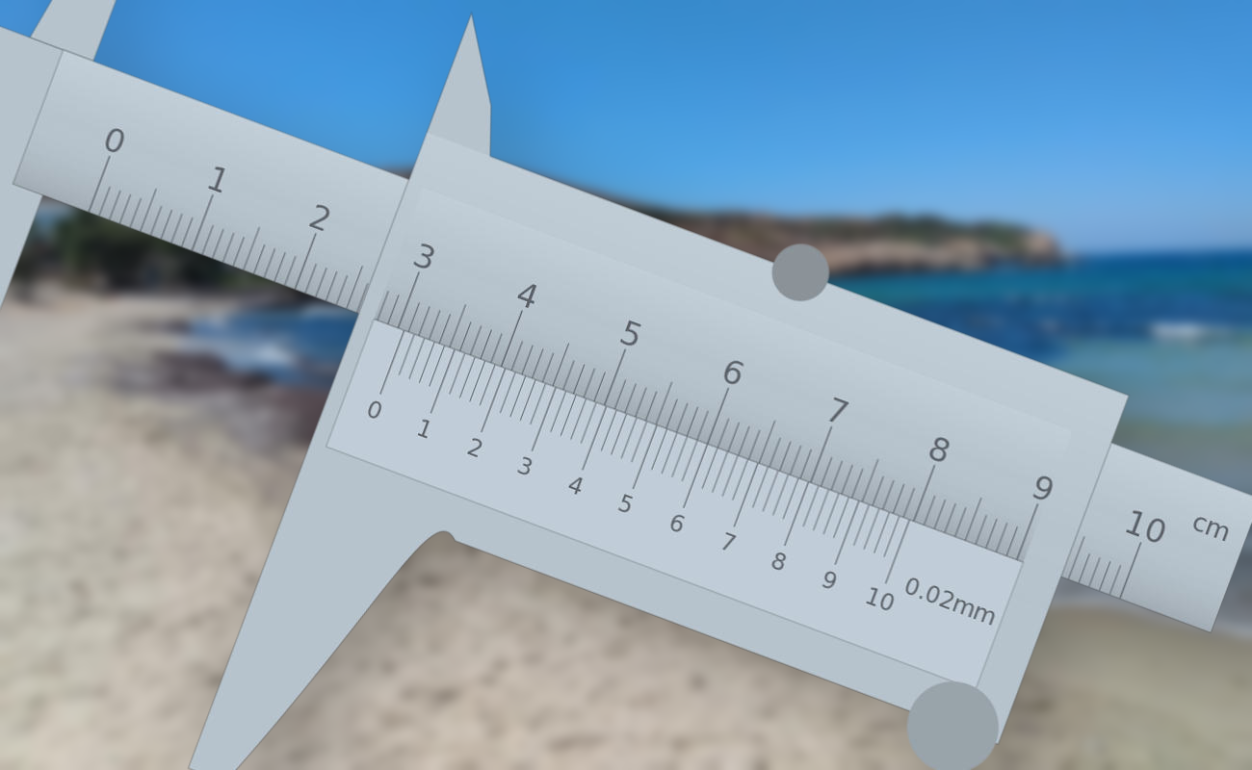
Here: 30.6 mm
